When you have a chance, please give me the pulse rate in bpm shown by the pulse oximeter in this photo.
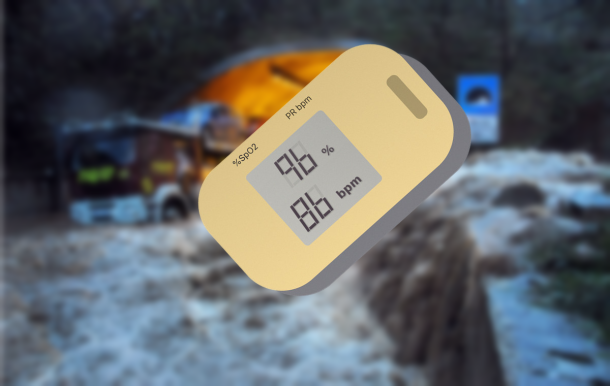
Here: 86 bpm
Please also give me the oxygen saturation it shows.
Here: 96 %
